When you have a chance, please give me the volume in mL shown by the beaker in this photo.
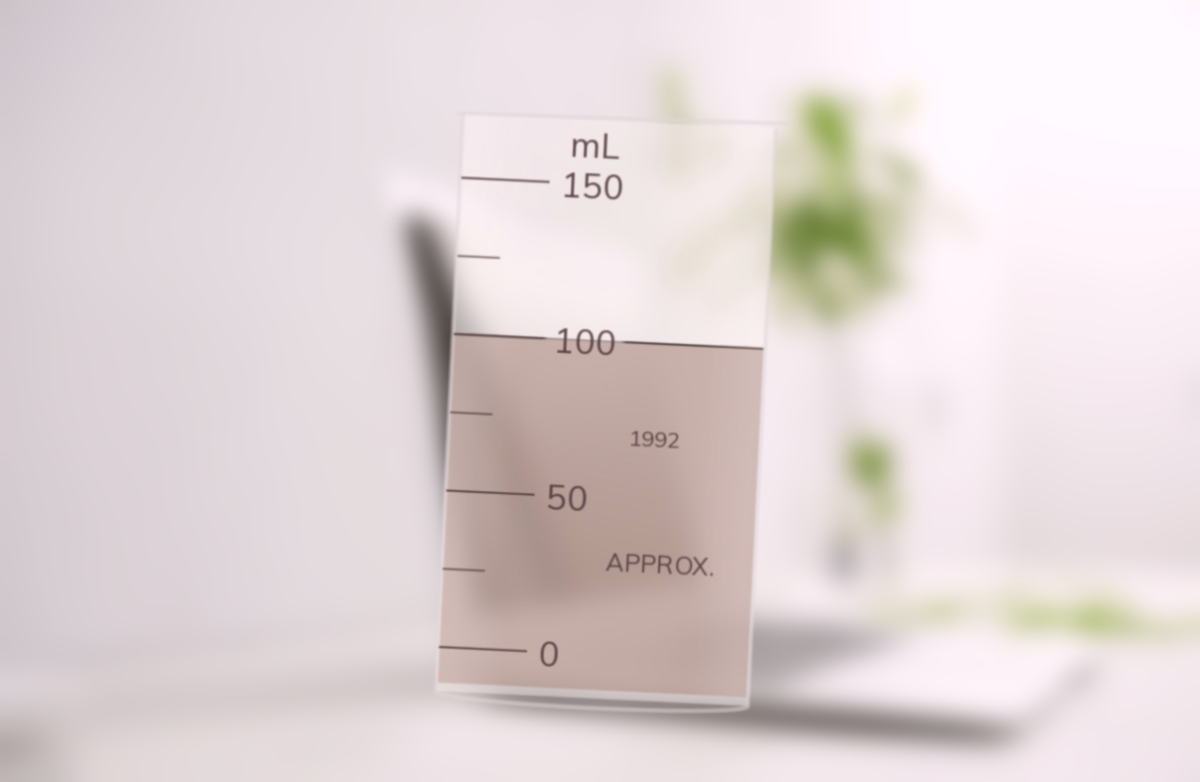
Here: 100 mL
